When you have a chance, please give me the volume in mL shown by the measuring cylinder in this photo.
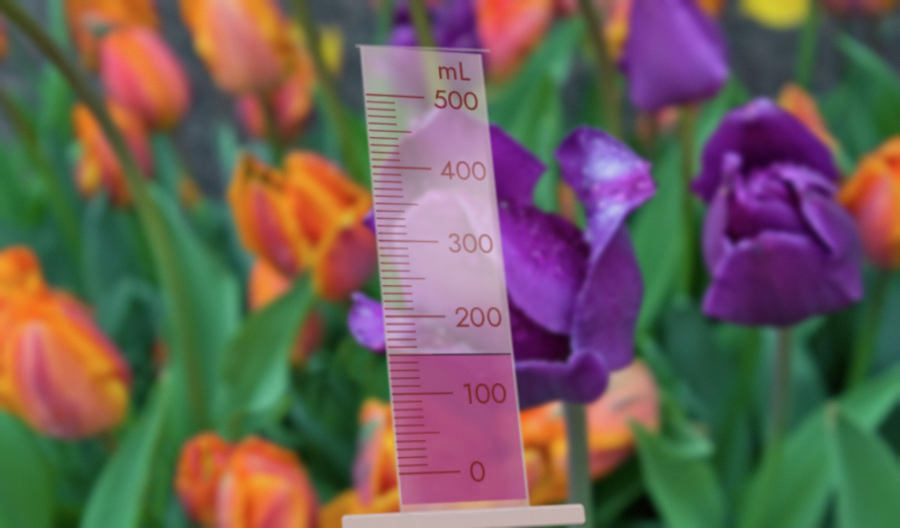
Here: 150 mL
